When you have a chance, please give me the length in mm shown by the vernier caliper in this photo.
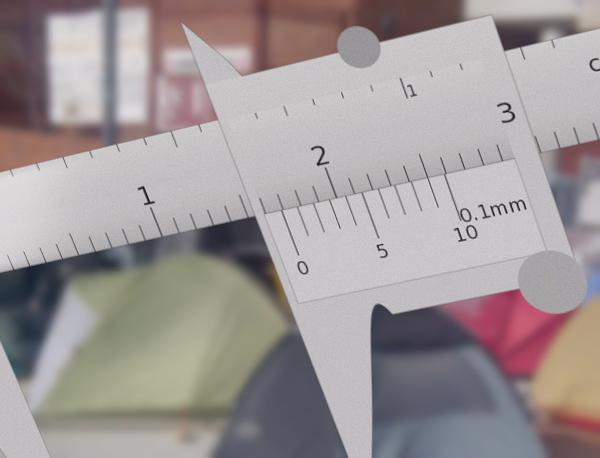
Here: 16.9 mm
